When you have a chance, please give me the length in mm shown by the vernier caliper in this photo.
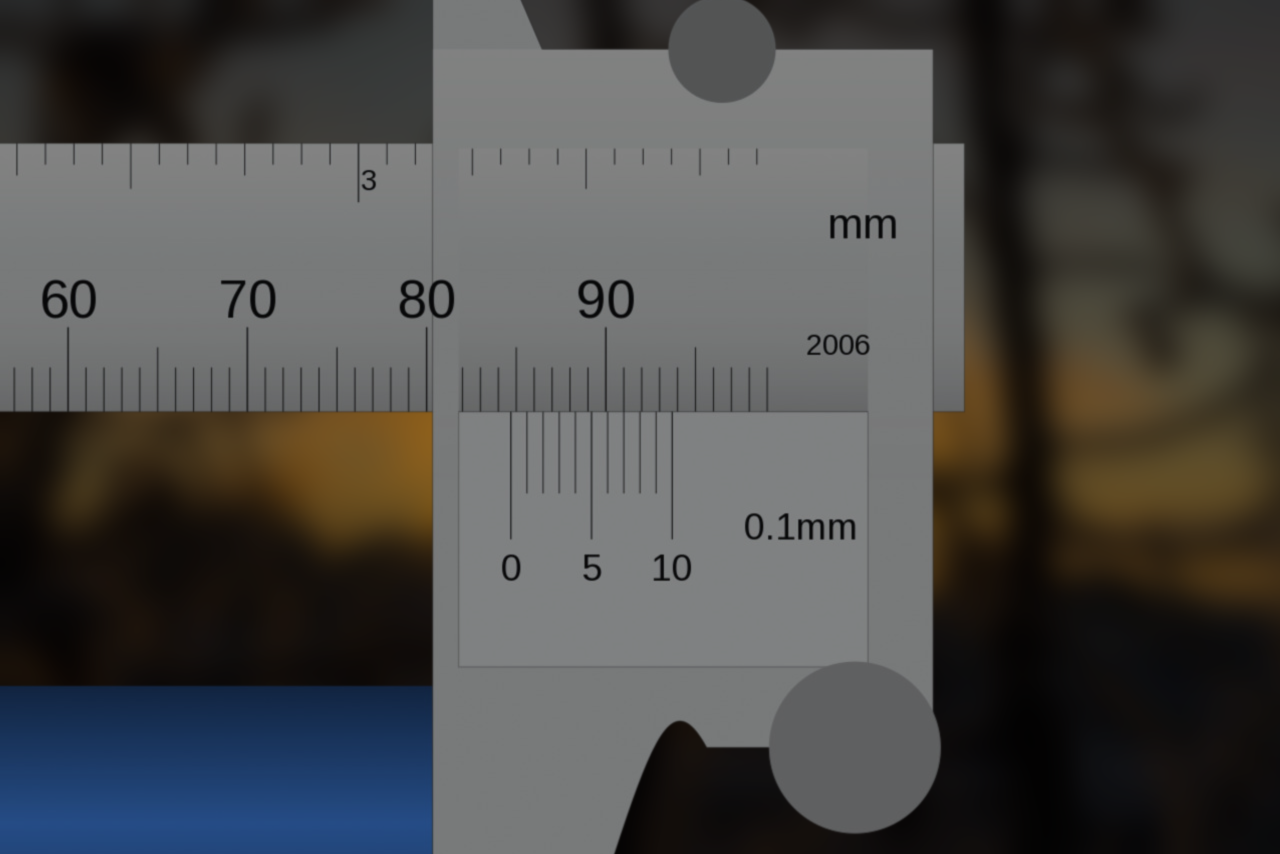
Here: 84.7 mm
